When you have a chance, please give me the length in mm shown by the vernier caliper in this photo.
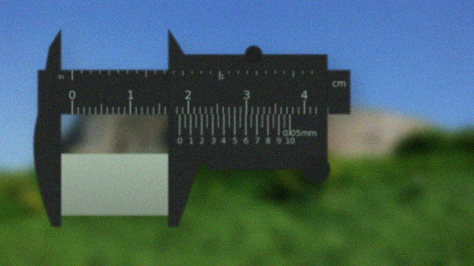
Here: 18.5 mm
